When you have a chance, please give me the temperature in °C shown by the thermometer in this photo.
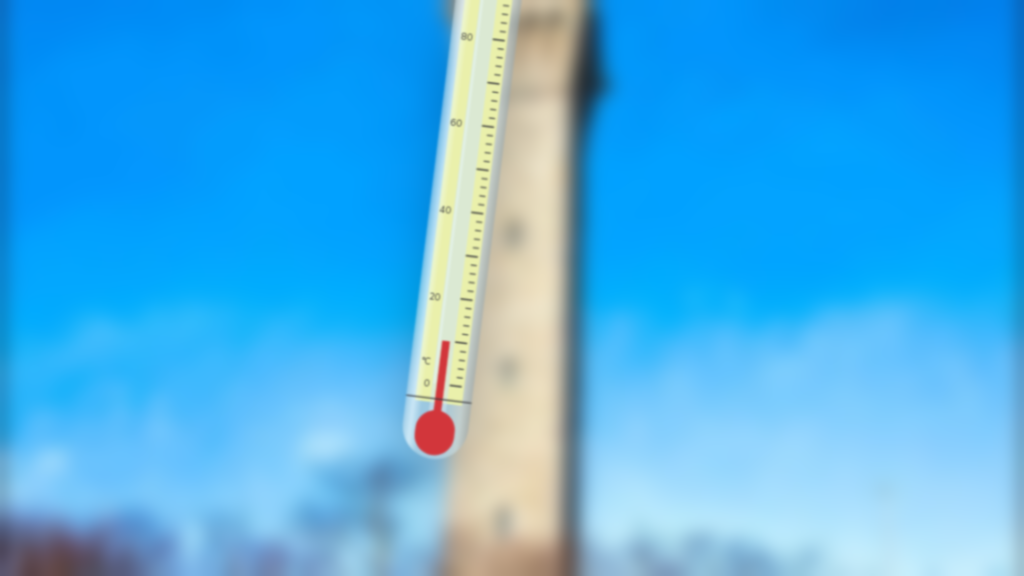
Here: 10 °C
